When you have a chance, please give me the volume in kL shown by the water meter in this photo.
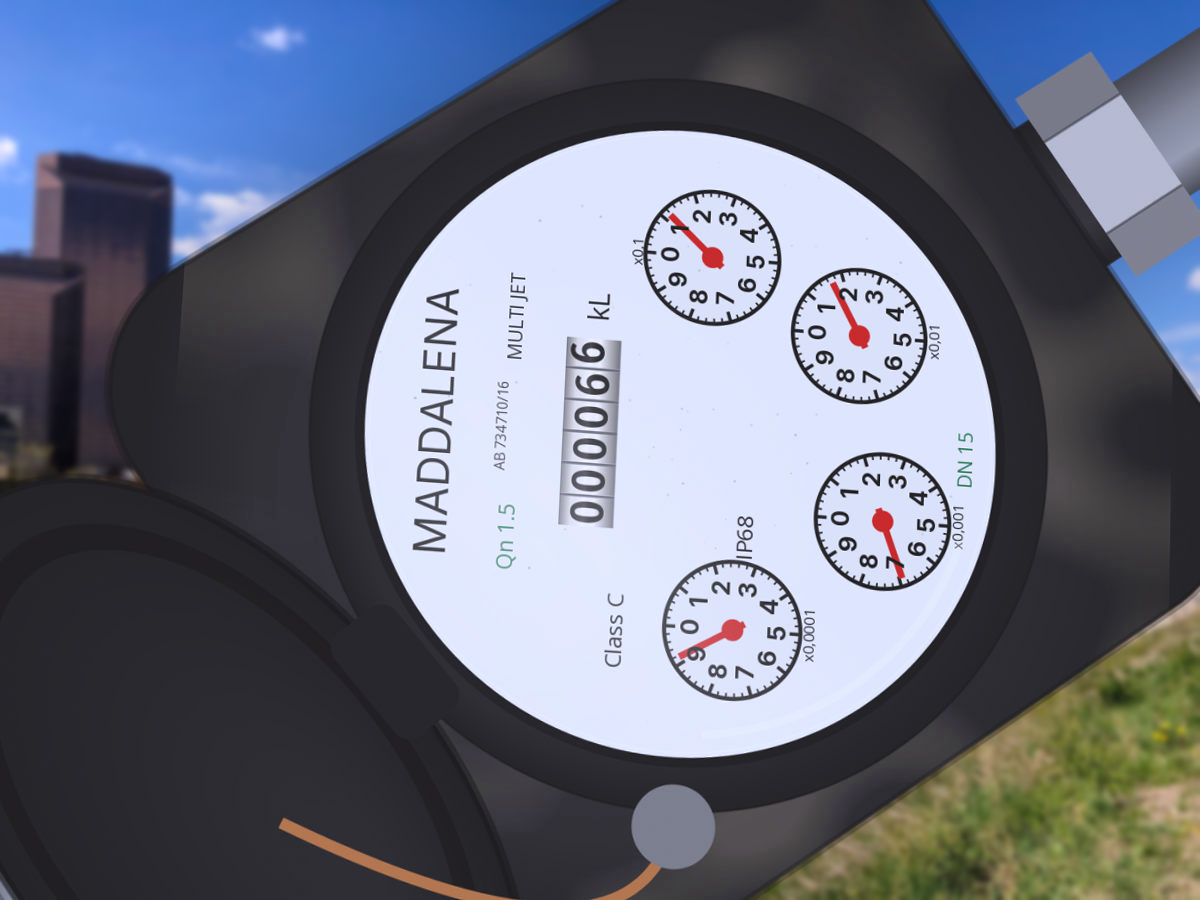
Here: 66.1169 kL
